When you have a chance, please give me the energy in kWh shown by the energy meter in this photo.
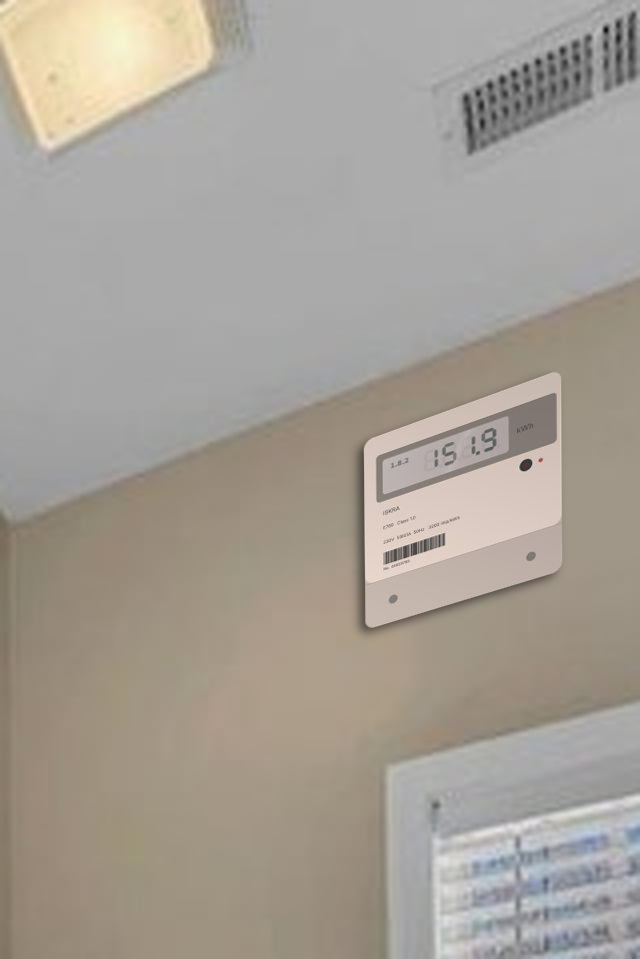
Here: 151.9 kWh
